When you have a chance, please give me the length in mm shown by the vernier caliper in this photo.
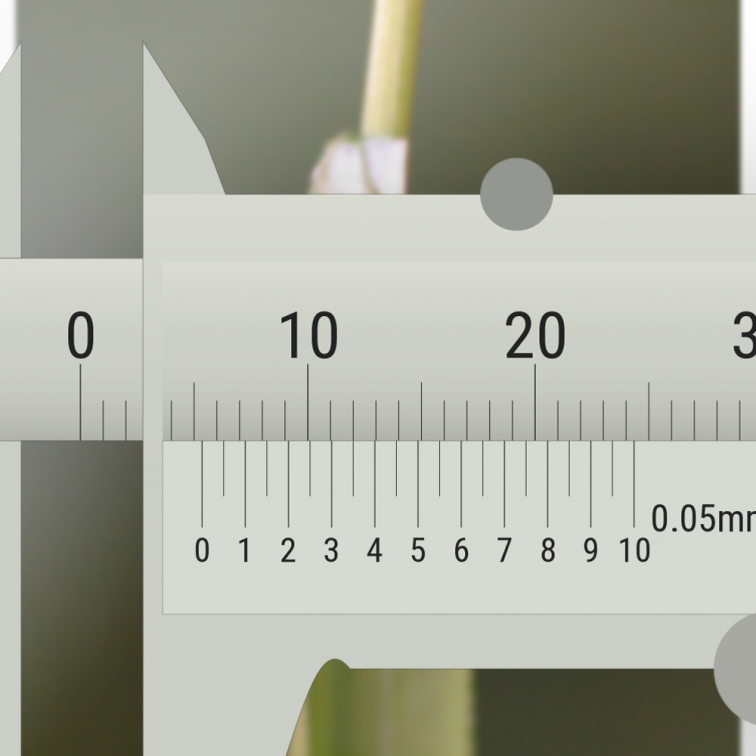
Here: 5.35 mm
